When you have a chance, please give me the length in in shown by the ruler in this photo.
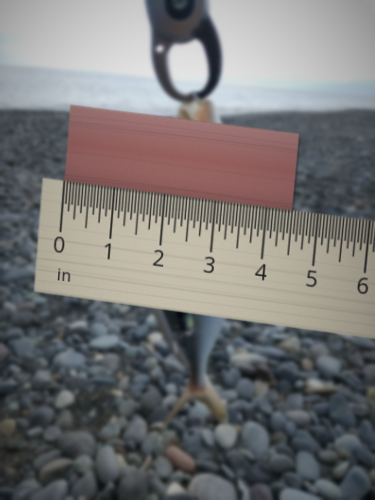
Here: 4.5 in
